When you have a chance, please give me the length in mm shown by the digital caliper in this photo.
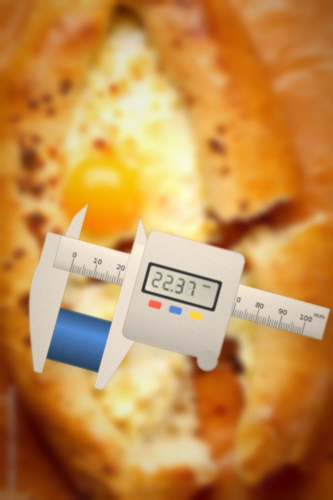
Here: 22.37 mm
